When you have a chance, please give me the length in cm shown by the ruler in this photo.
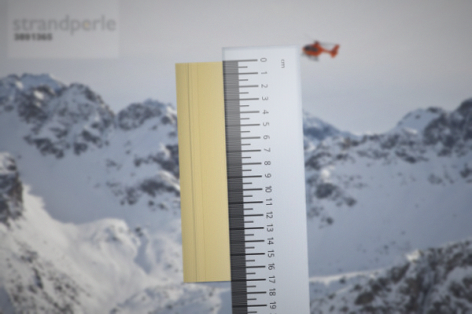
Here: 17 cm
